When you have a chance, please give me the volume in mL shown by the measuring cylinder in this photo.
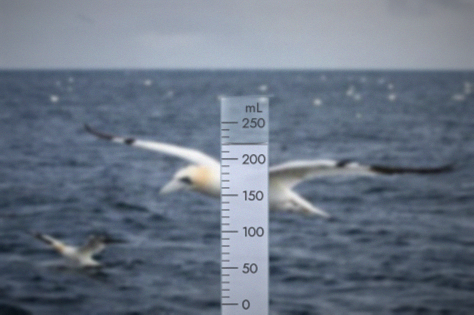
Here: 220 mL
